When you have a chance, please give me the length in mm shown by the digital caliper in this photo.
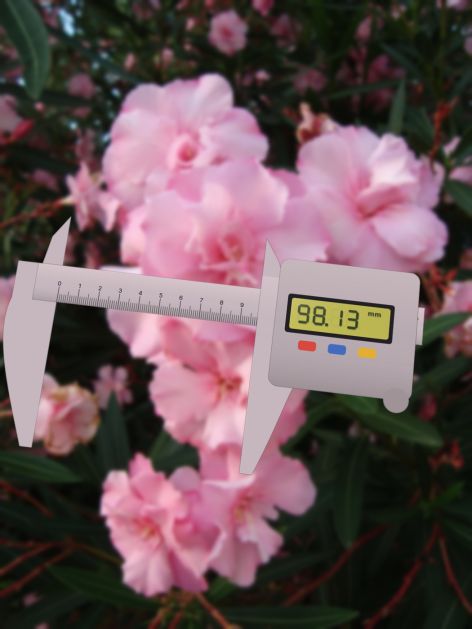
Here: 98.13 mm
